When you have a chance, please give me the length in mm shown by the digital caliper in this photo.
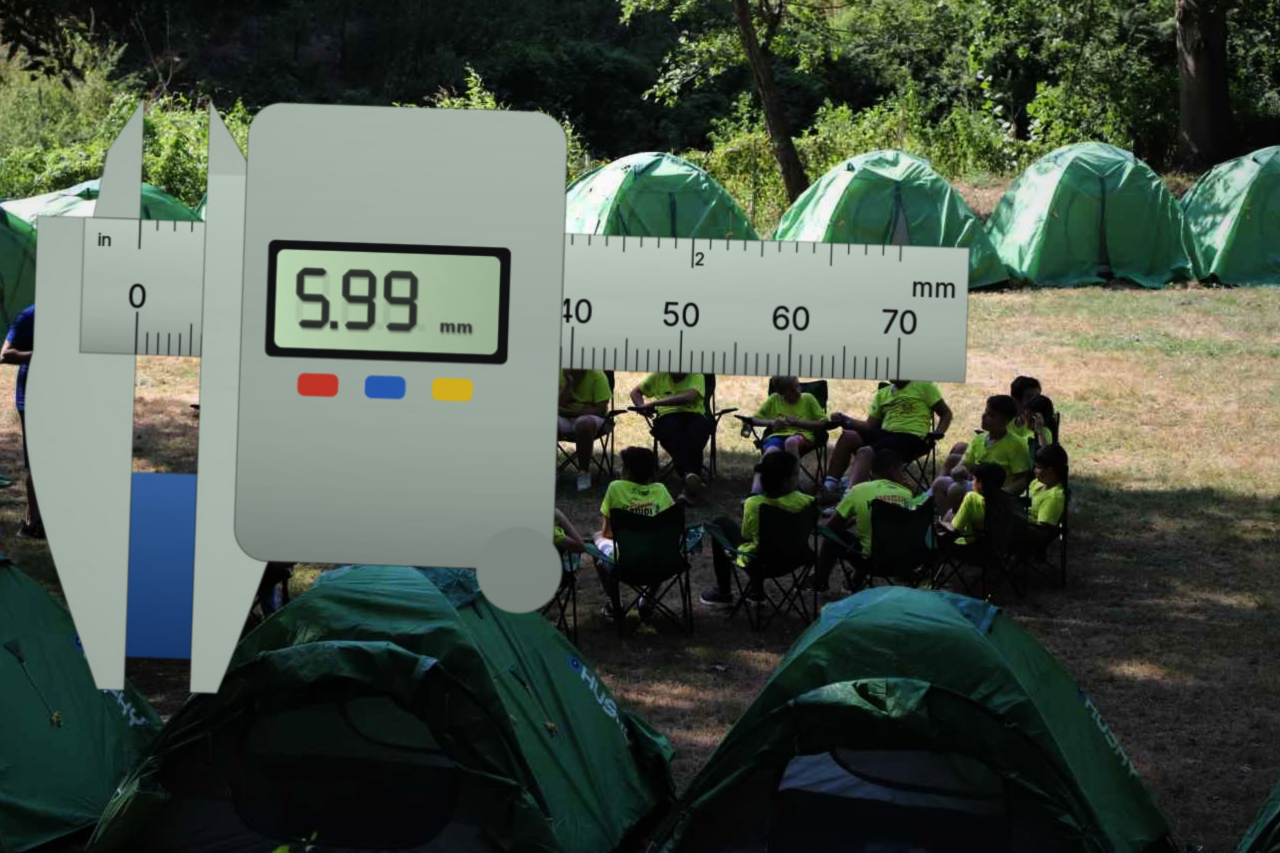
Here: 5.99 mm
